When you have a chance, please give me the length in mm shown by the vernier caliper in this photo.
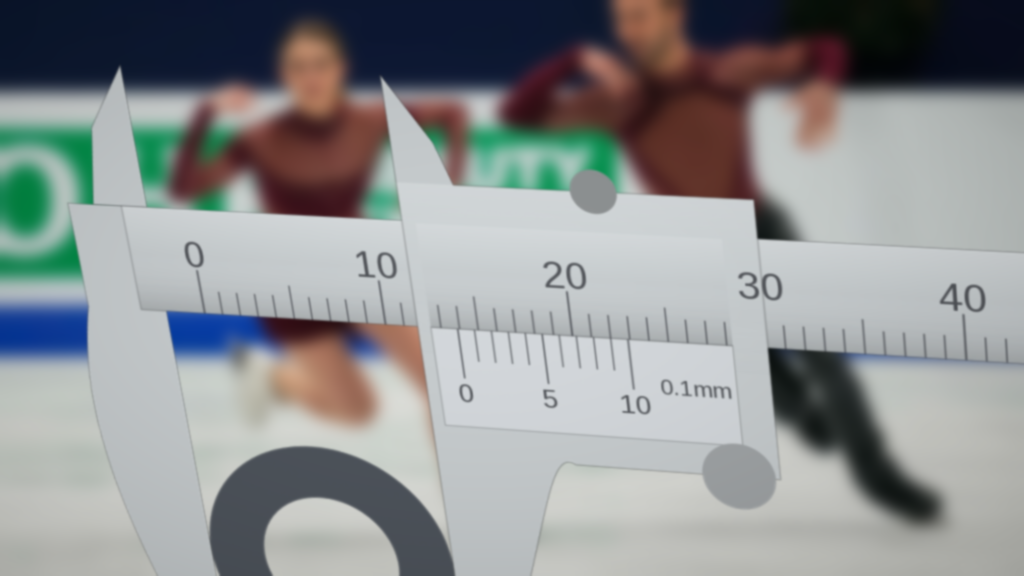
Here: 13.9 mm
